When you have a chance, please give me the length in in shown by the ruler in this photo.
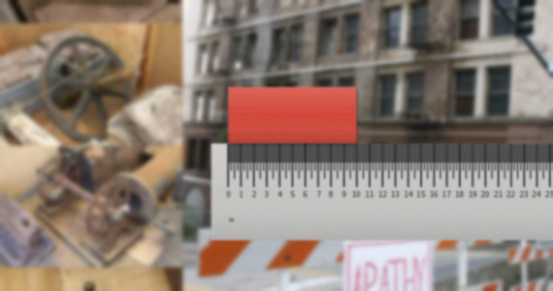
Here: 10 in
